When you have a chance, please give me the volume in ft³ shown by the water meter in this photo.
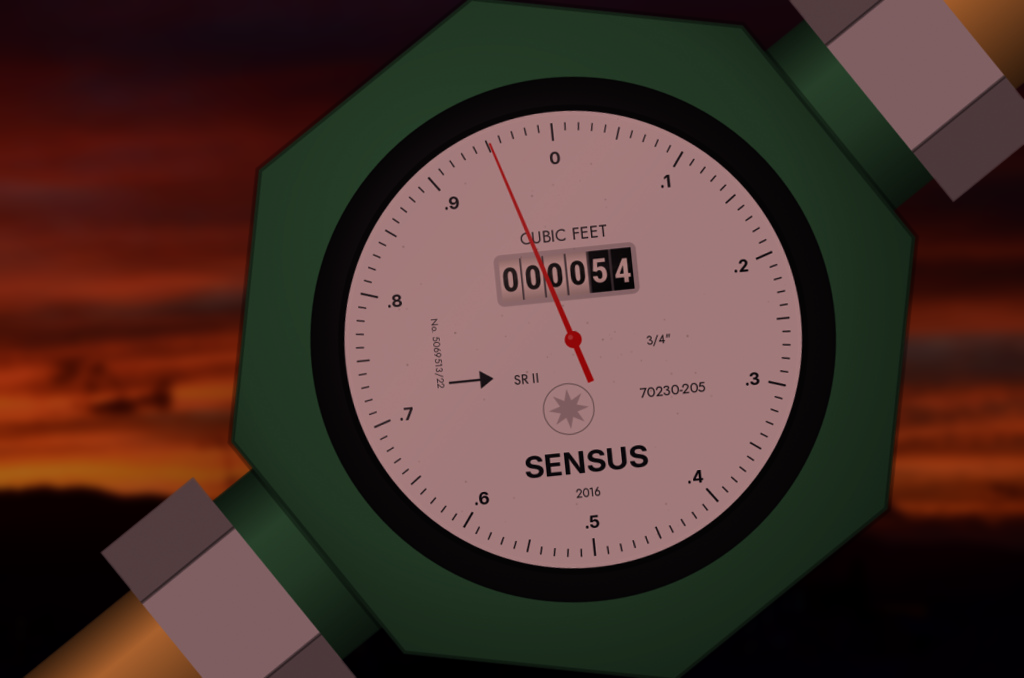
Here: 53.95 ft³
